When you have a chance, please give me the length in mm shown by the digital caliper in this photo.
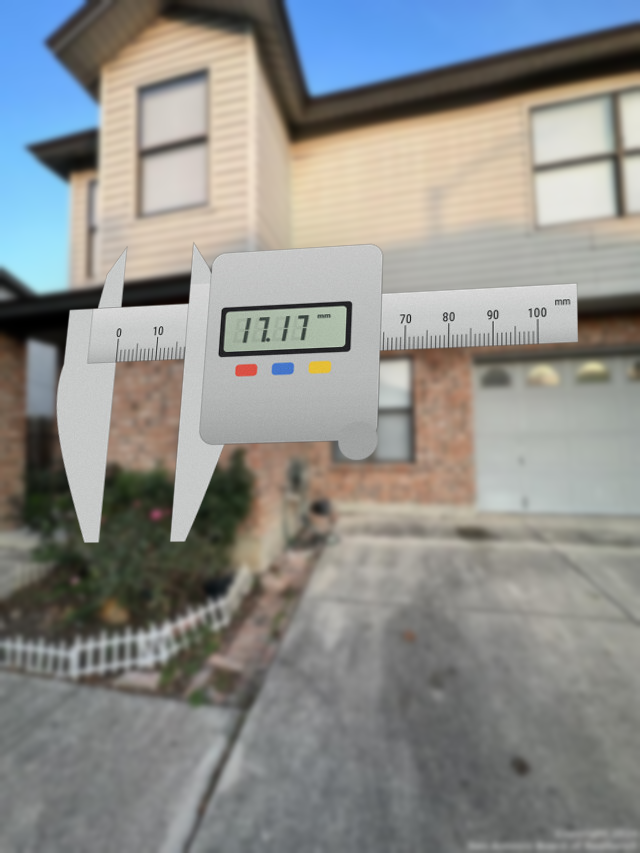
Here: 17.17 mm
